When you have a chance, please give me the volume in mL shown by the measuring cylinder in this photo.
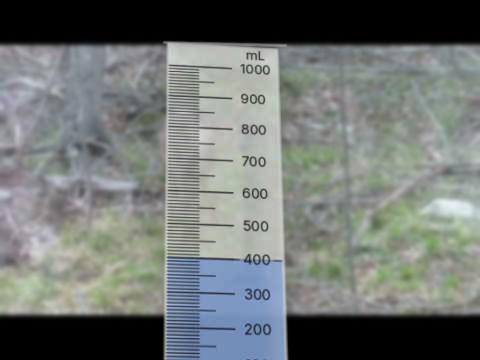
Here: 400 mL
